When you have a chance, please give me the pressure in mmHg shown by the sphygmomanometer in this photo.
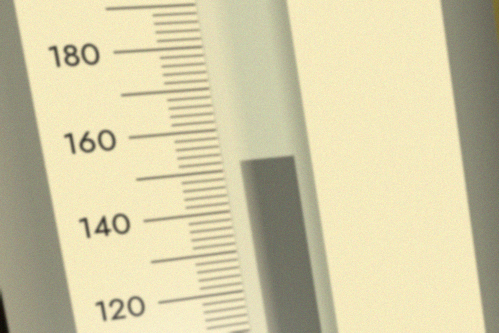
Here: 152 mmHg
